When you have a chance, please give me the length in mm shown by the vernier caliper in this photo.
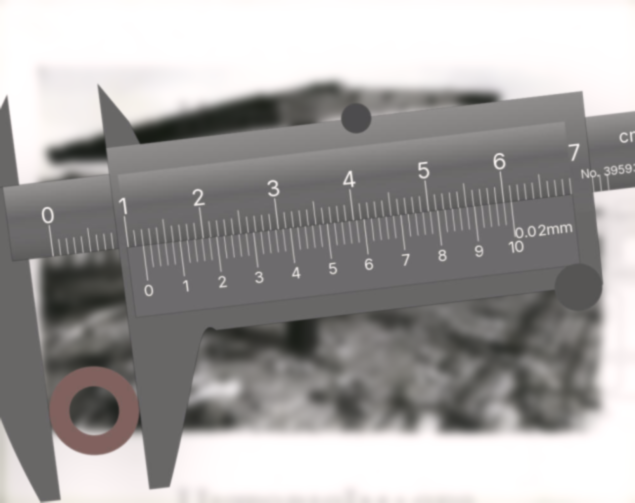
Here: 12.0 mm
